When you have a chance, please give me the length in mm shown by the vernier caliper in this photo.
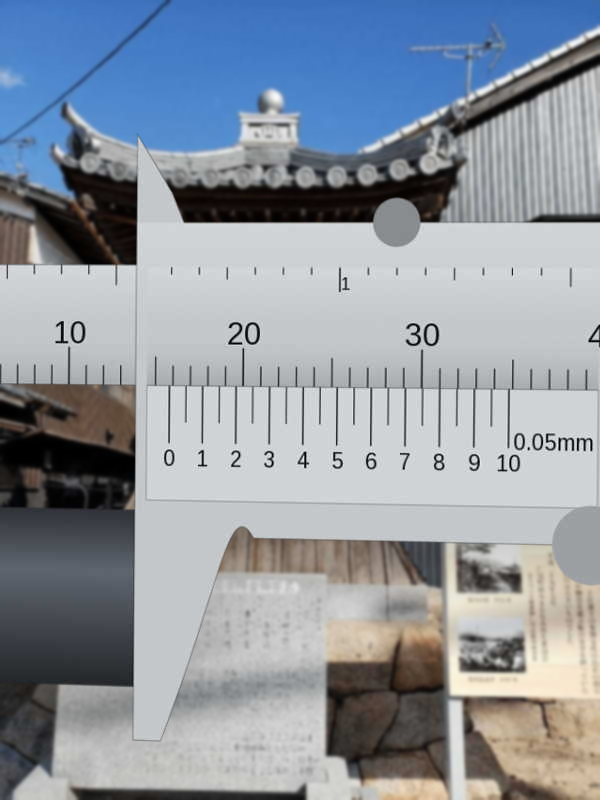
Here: 15.8 mm
